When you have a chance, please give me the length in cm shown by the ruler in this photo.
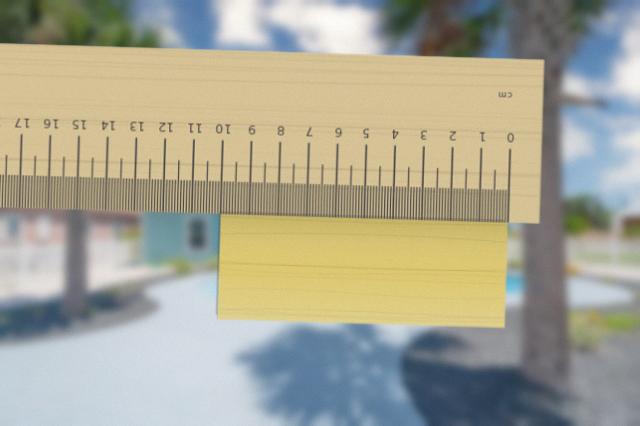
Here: 10 cm
